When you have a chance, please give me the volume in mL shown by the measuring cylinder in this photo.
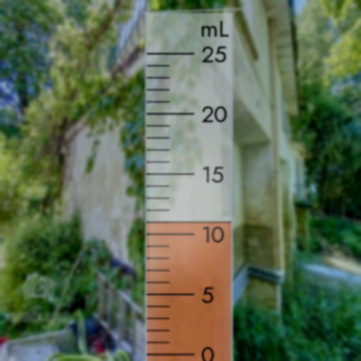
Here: 11 mL
